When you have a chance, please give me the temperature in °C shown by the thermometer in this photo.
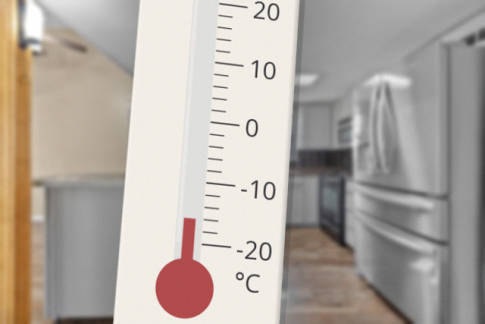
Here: -16 °C
